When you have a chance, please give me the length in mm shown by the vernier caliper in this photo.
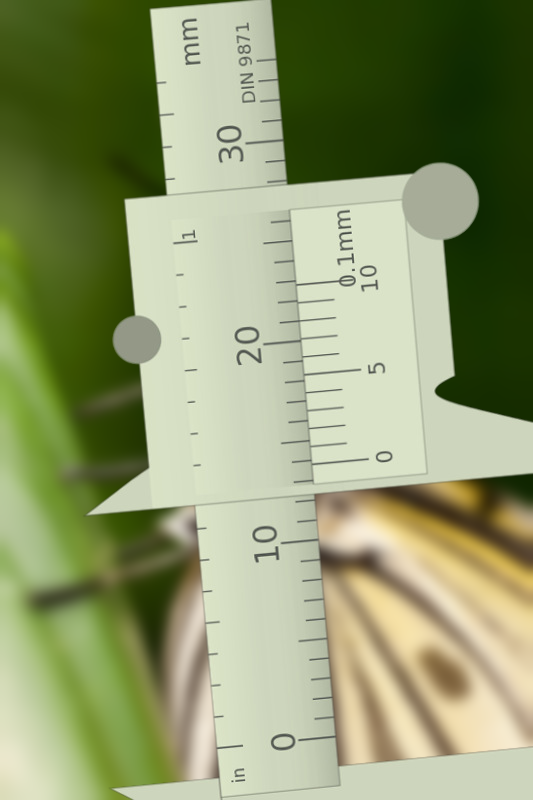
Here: 13.8 mm
